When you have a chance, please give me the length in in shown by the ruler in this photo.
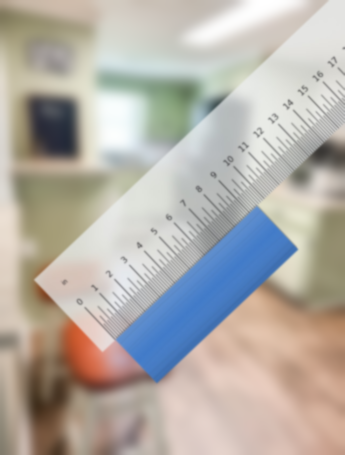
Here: 9.5 in
